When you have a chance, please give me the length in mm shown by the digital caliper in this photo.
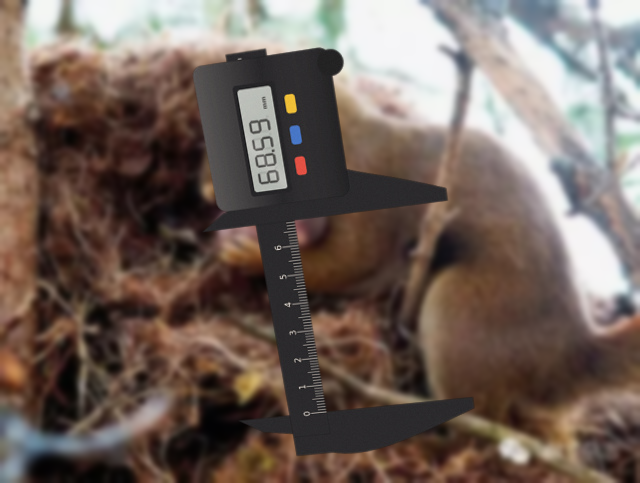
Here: 68.59 mm
